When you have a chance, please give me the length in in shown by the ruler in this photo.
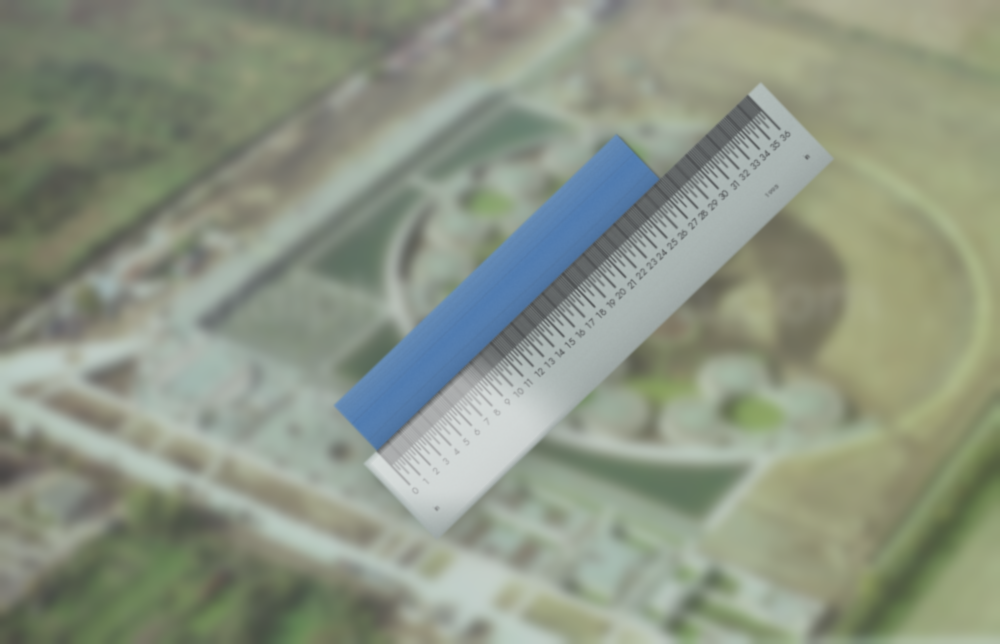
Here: 27.5 in
